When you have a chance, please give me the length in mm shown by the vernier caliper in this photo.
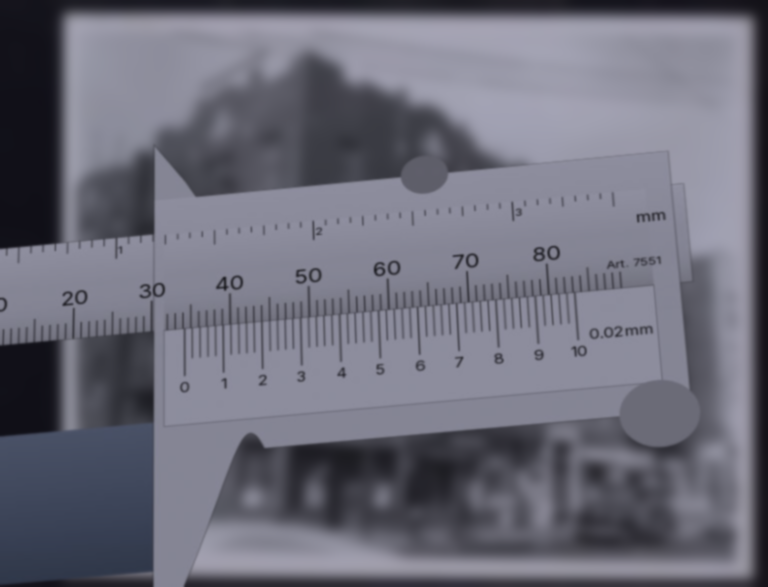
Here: 34.2 mm
